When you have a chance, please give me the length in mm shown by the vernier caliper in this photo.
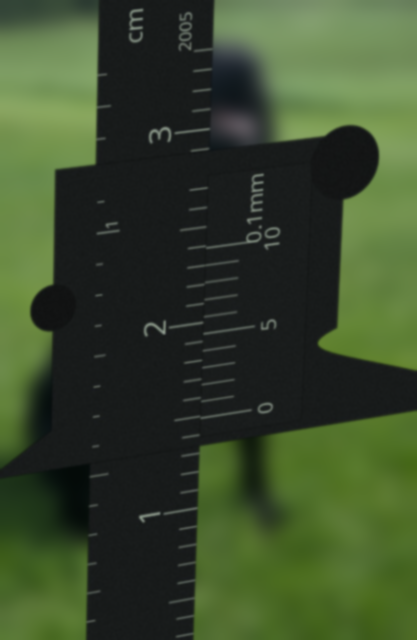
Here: 14.9 mm
